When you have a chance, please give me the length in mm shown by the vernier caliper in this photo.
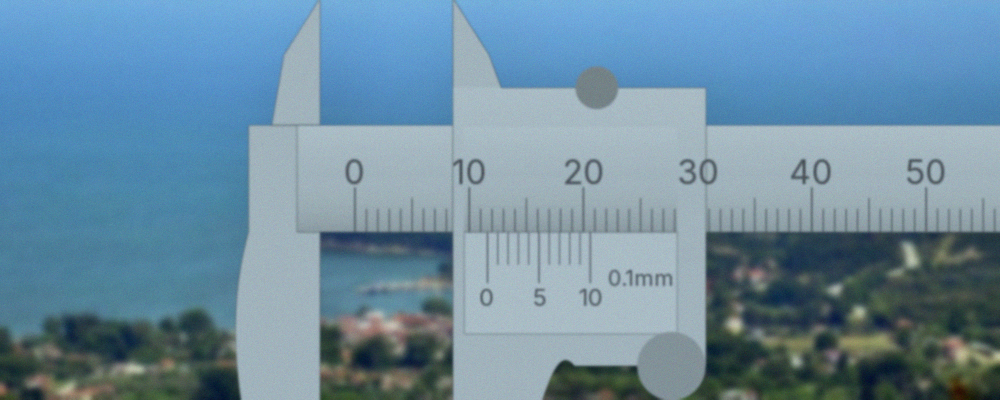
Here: 11.6 mm
